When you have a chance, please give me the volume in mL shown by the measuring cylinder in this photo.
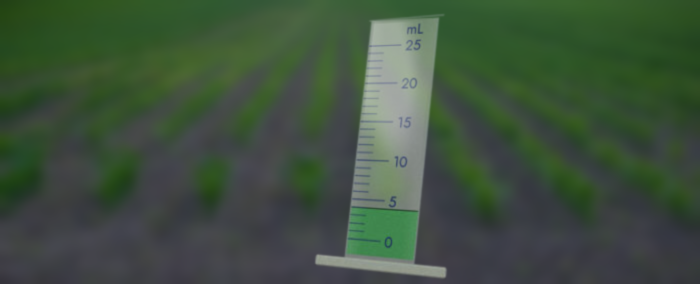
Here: 4 mL
